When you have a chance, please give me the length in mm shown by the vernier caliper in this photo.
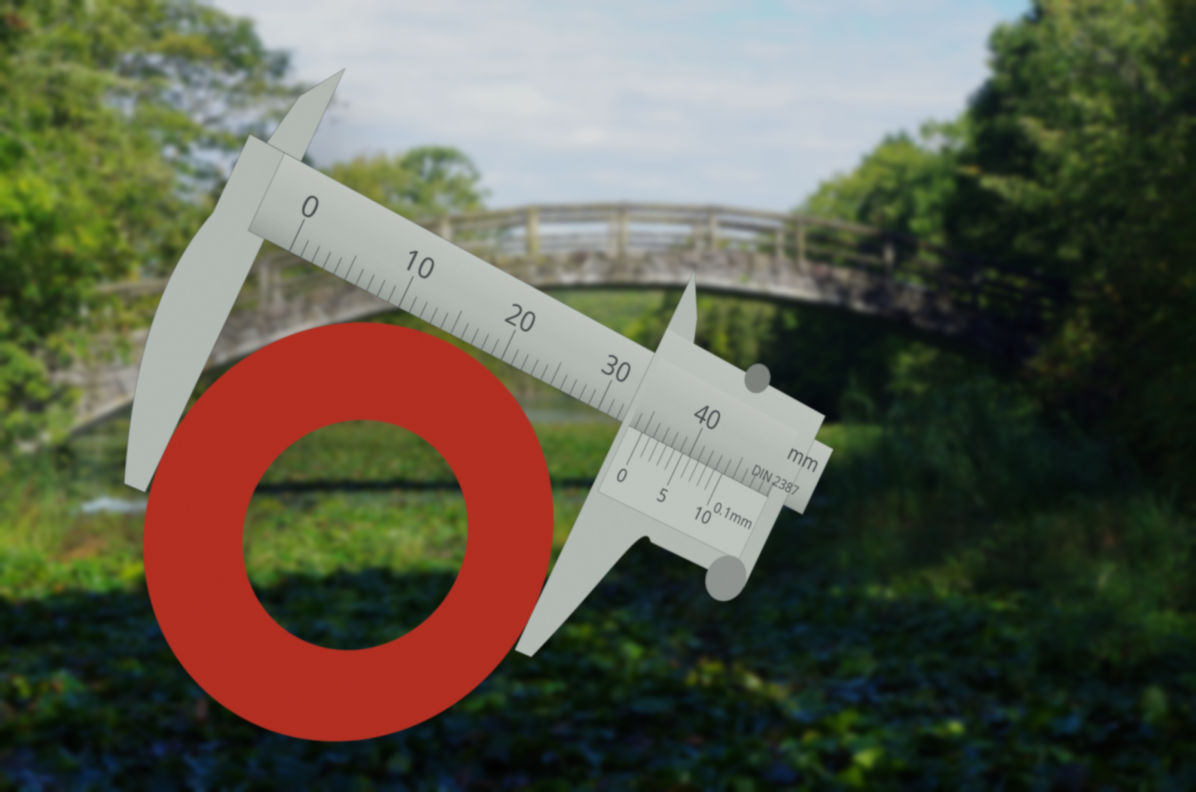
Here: 34.8 mm
